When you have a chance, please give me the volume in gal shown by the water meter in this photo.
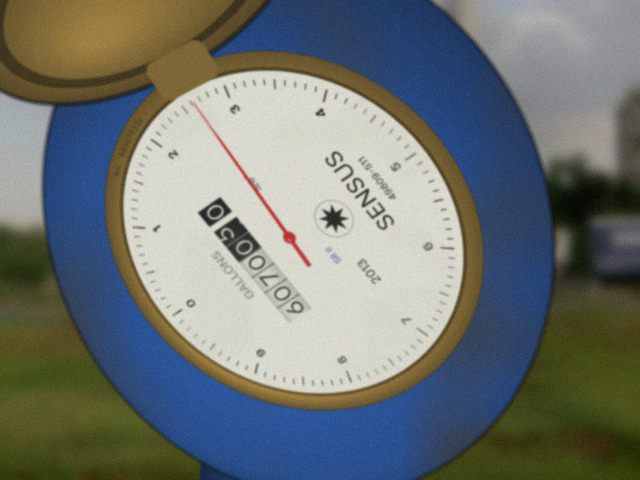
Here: 6070052.6 gal
